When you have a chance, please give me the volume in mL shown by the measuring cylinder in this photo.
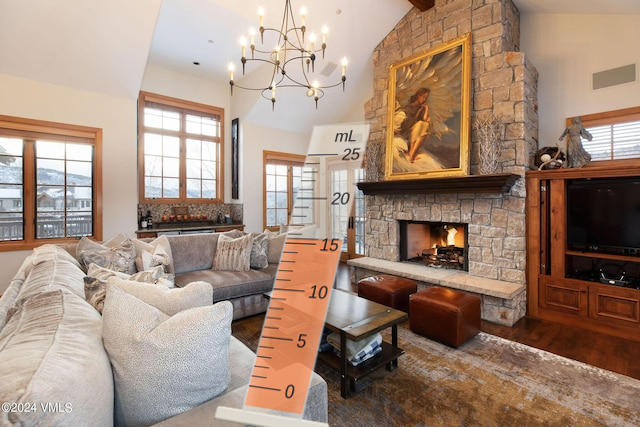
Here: 15.5 mL
